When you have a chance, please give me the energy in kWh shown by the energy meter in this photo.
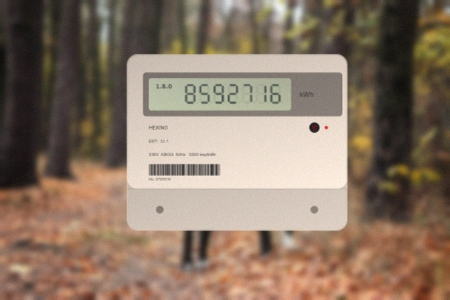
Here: 8592716 kWh
